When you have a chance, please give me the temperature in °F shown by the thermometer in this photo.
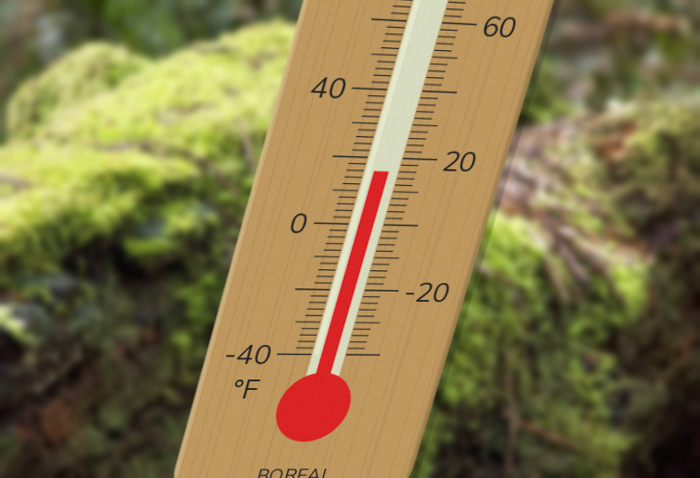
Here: 16 °F
